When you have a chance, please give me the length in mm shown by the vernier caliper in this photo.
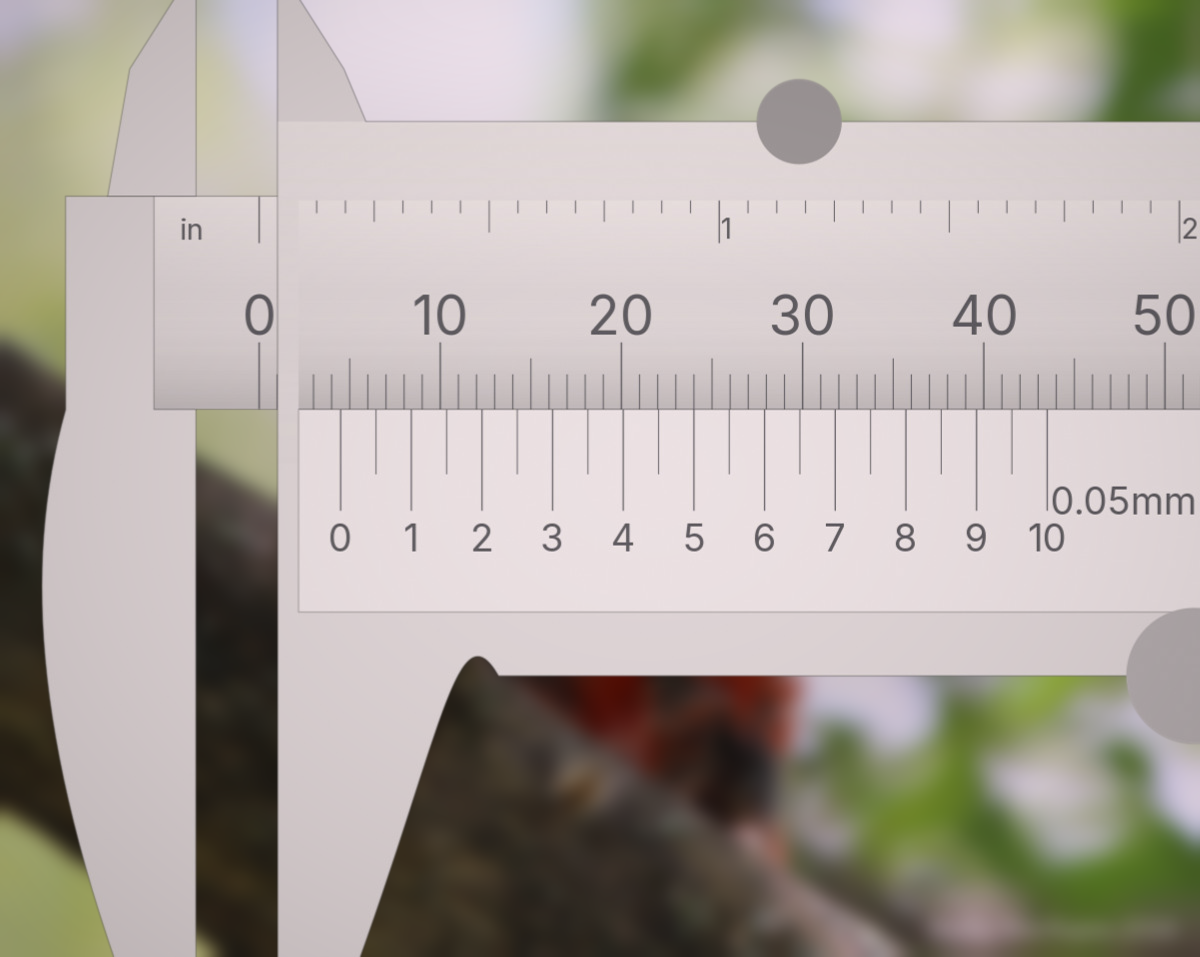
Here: 4.5 mm
